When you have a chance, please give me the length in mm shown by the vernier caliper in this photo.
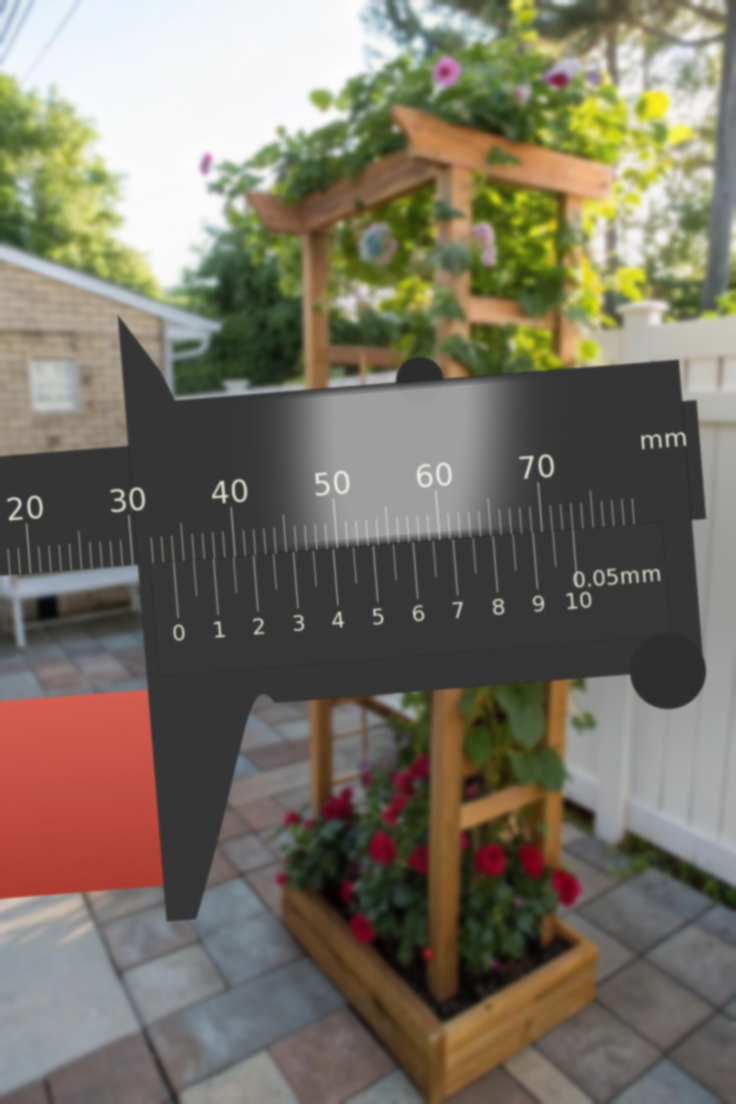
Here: 34.0 mm
